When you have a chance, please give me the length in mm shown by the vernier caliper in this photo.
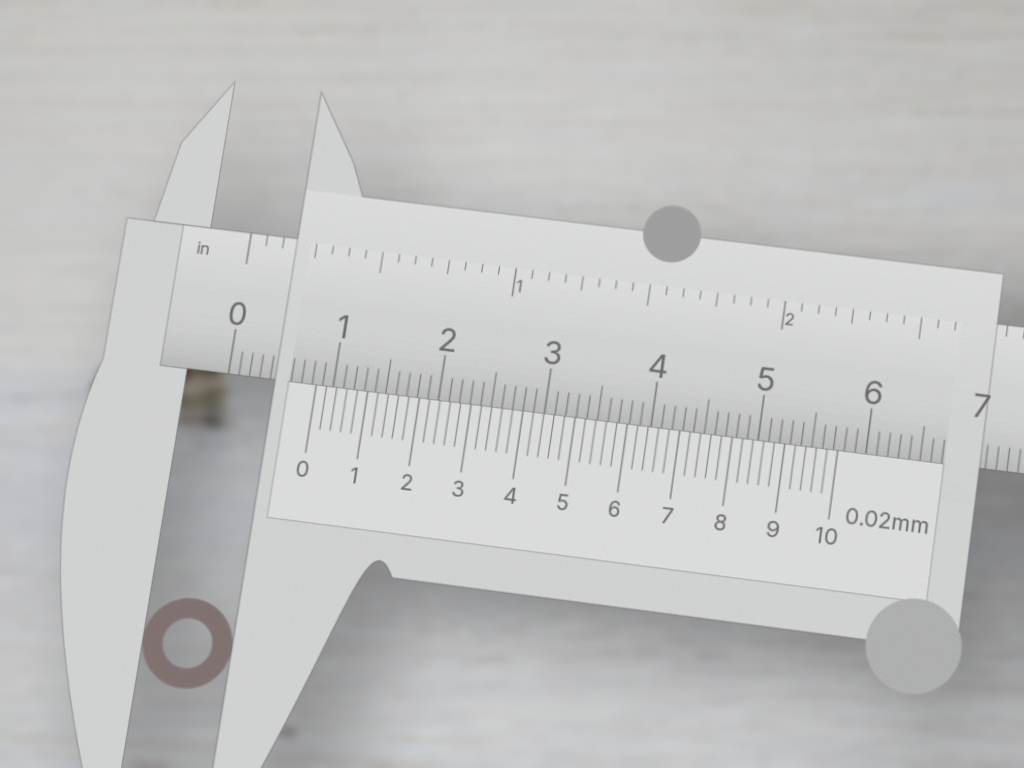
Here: 8.4 mm
